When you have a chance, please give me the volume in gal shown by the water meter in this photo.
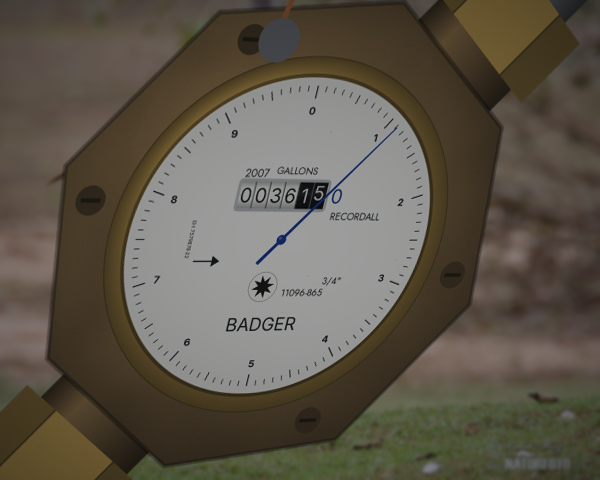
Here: 36151.1 gal
